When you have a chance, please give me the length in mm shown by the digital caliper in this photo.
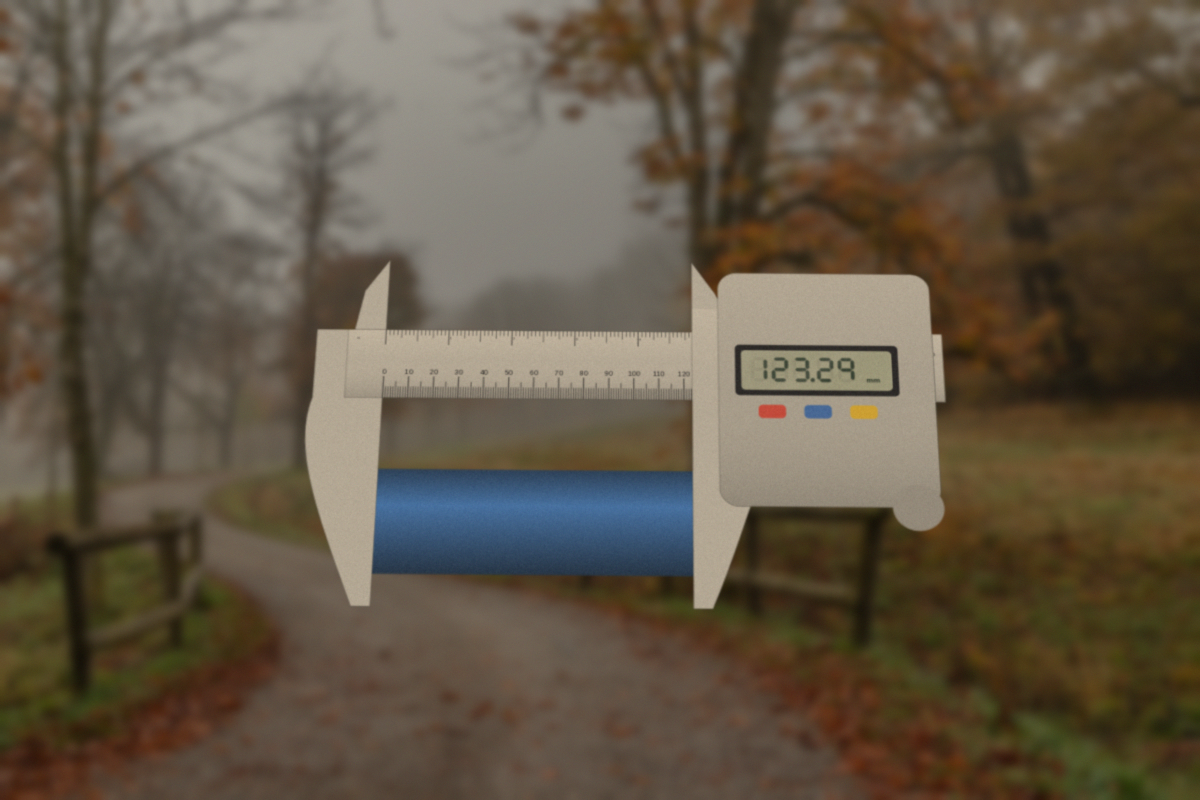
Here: 123.29 mm
